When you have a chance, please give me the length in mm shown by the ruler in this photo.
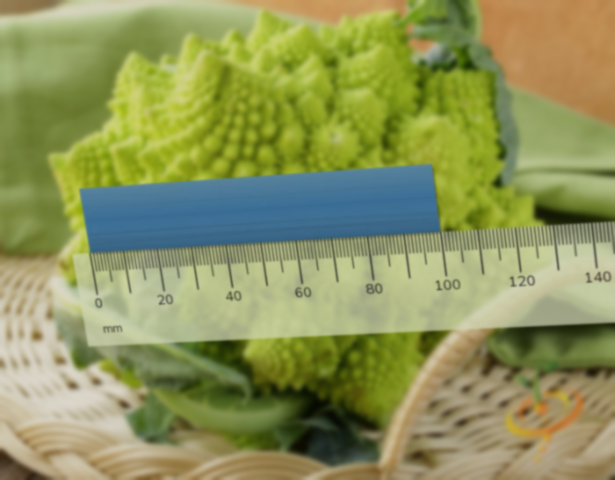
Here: 100 mm
